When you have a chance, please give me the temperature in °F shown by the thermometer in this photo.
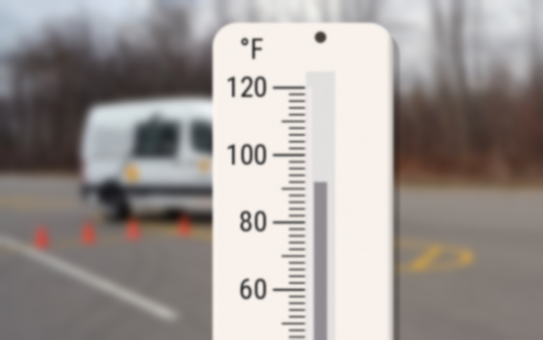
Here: 92 °F
